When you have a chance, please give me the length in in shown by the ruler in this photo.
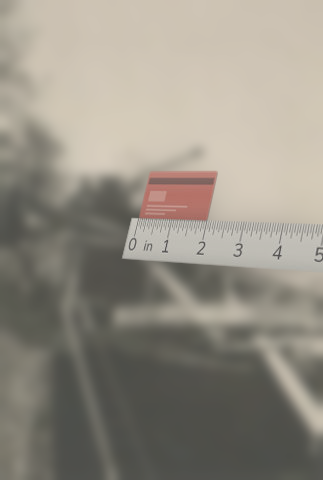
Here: 2 in
